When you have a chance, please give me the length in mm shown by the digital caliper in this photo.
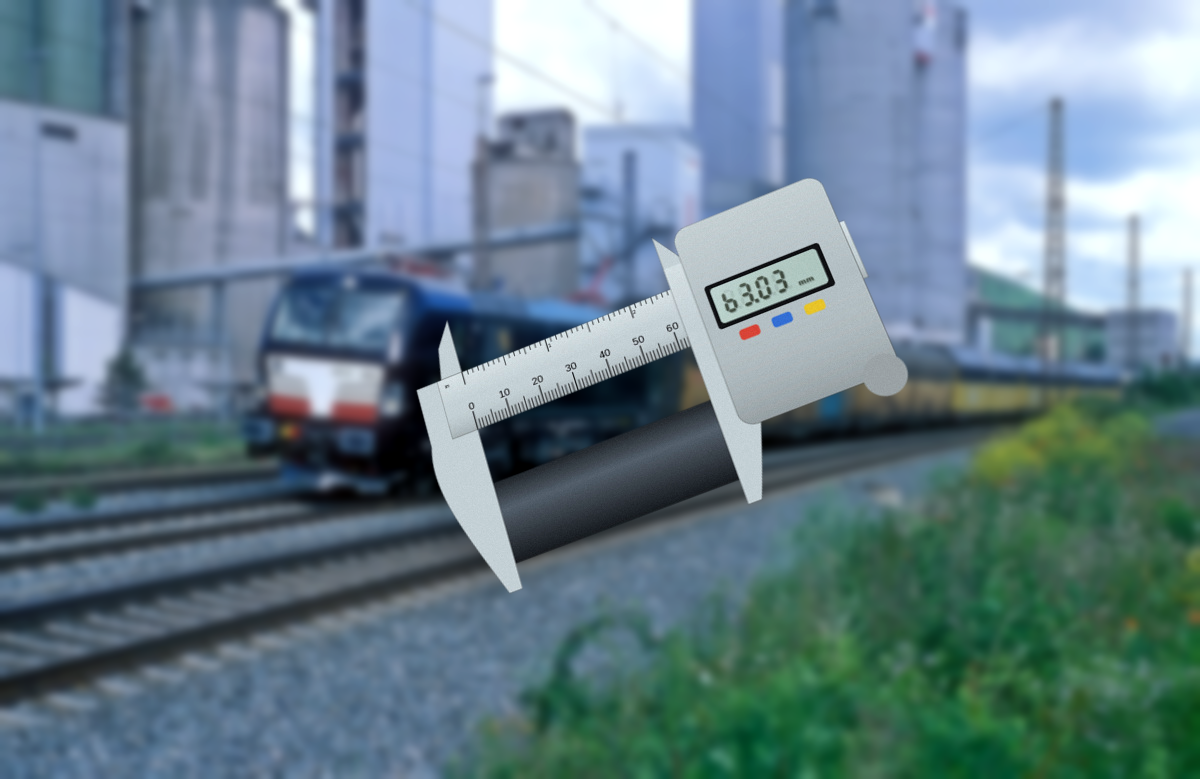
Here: 63.03 mm
